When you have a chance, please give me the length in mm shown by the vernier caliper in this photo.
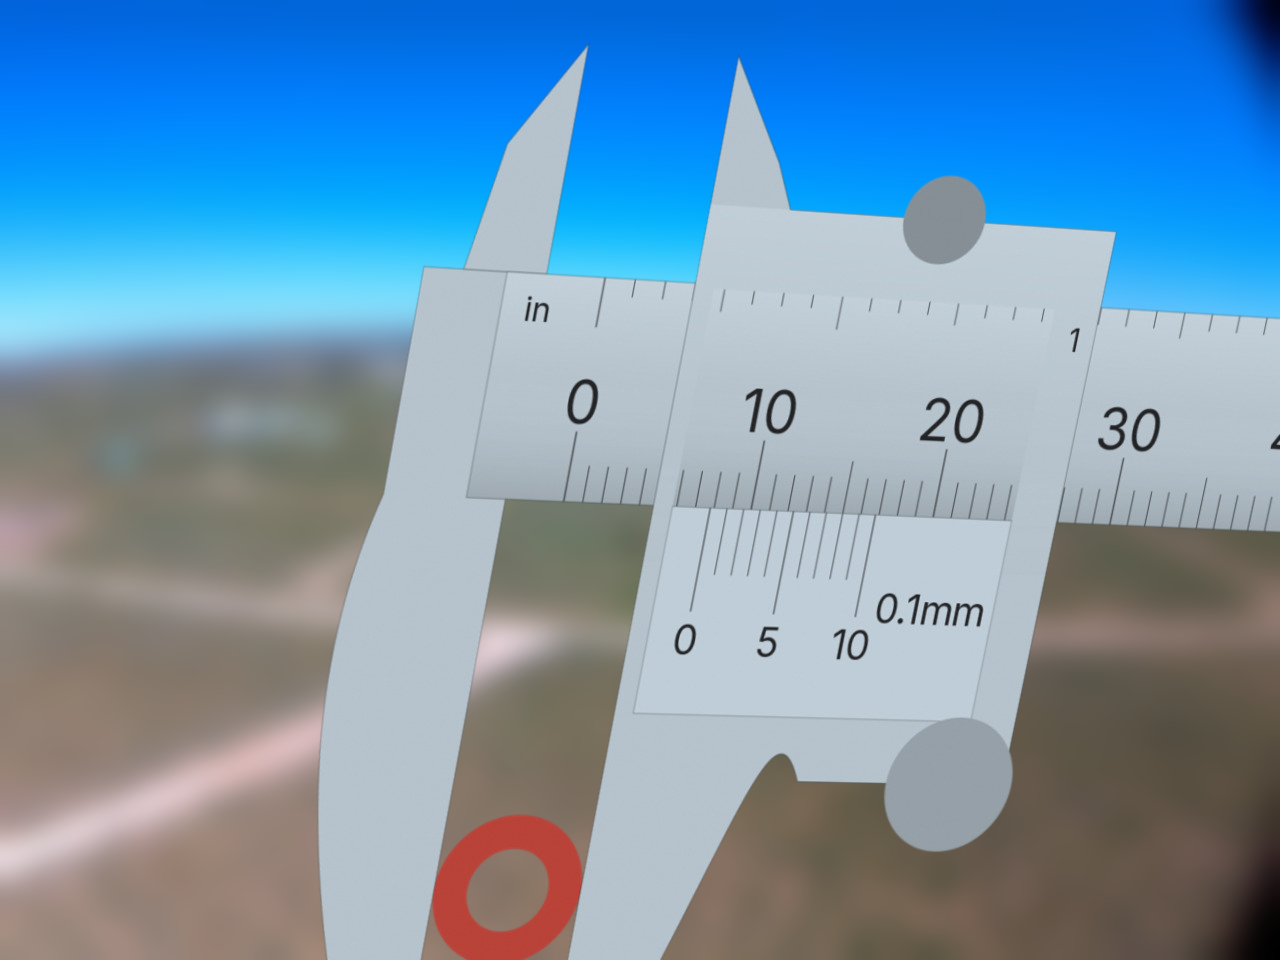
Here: 7.8 mm
